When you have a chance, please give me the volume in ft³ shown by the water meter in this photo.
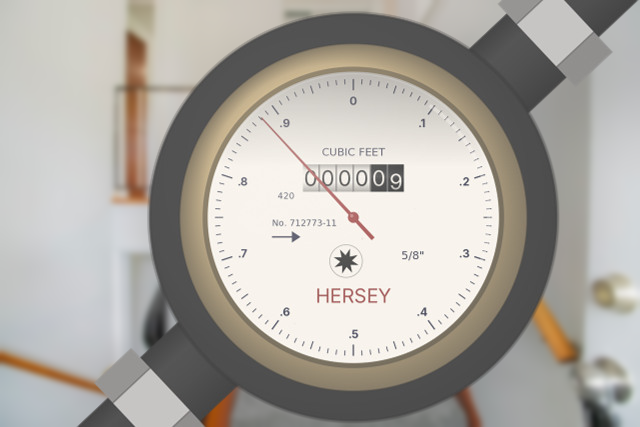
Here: 8.88 ft³
